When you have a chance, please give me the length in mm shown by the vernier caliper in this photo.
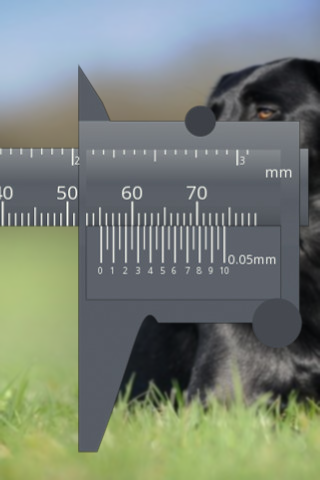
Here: 55.2 mm
